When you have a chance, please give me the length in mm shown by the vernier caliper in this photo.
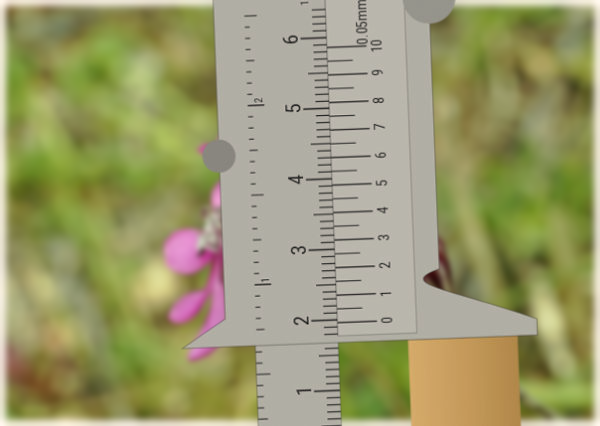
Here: 19.6 mm
